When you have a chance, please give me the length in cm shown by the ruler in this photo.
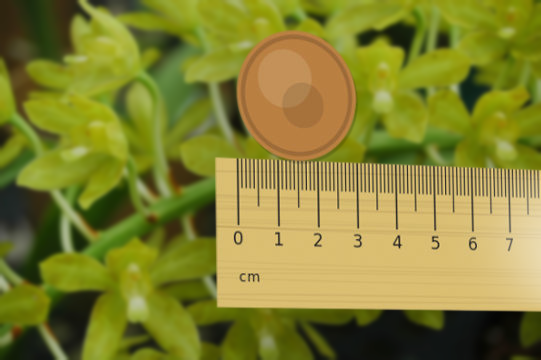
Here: 3 cm
